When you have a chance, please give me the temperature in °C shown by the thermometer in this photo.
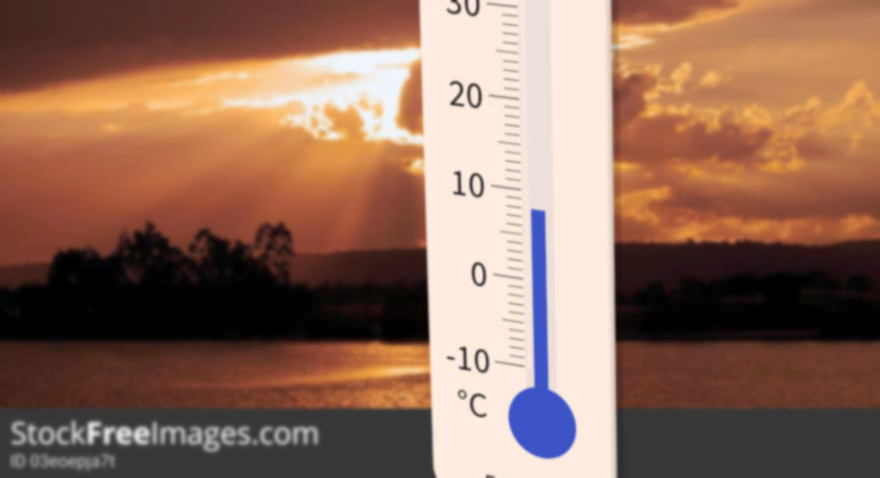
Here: 8 °C
